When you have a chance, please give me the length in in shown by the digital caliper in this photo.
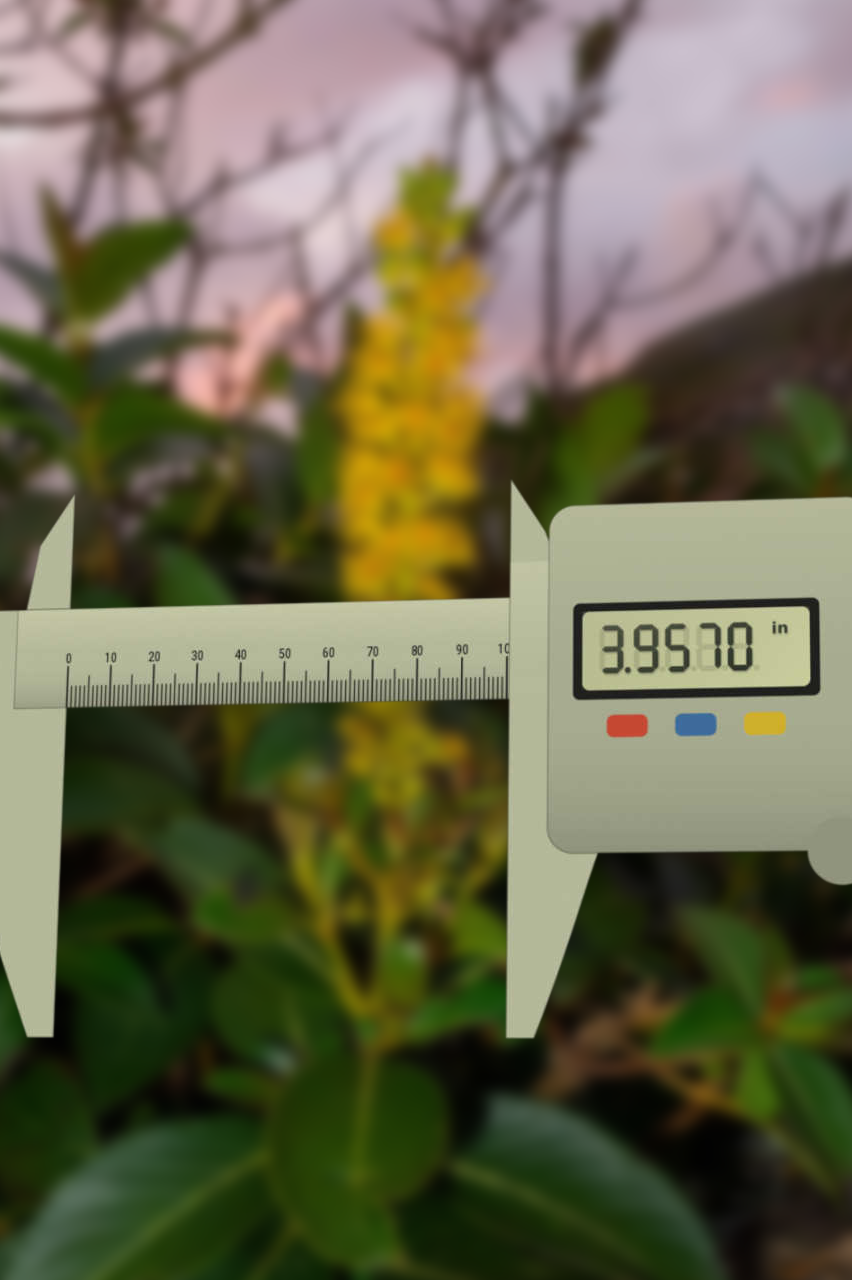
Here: 3.9570 in
